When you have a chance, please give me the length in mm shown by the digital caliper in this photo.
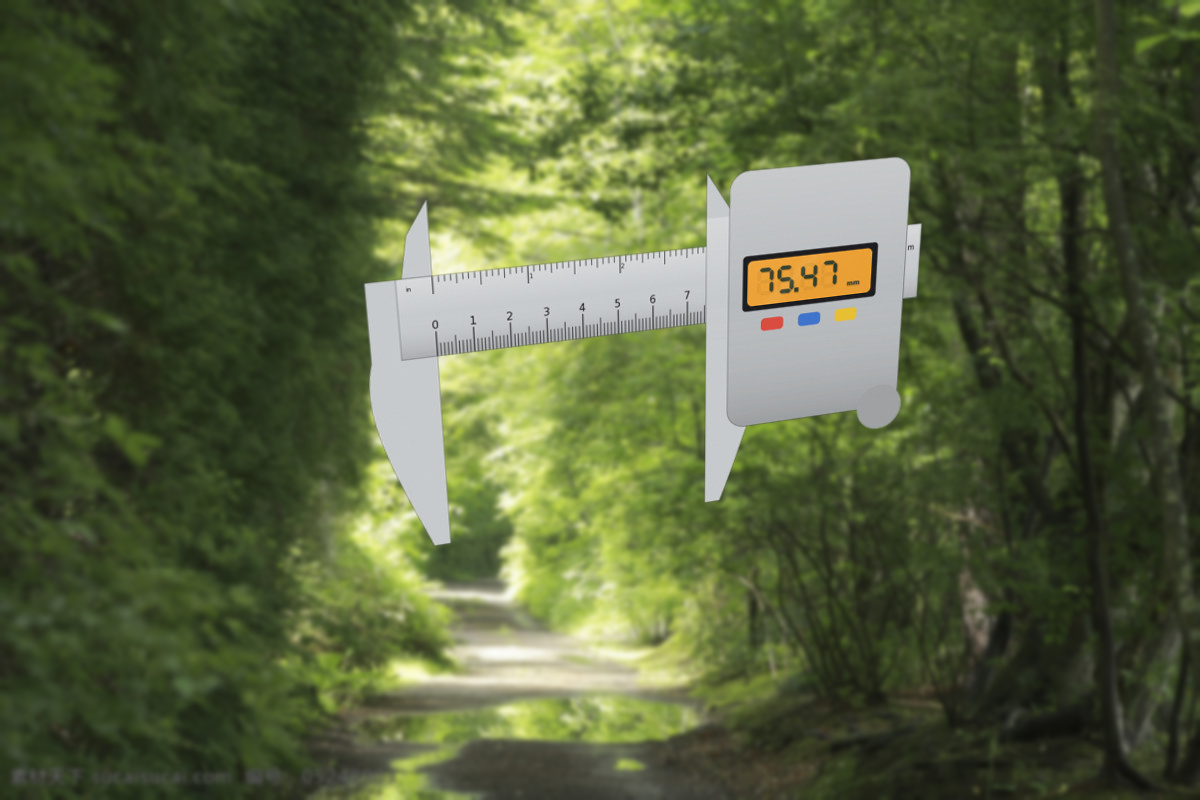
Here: 75.47 mm
